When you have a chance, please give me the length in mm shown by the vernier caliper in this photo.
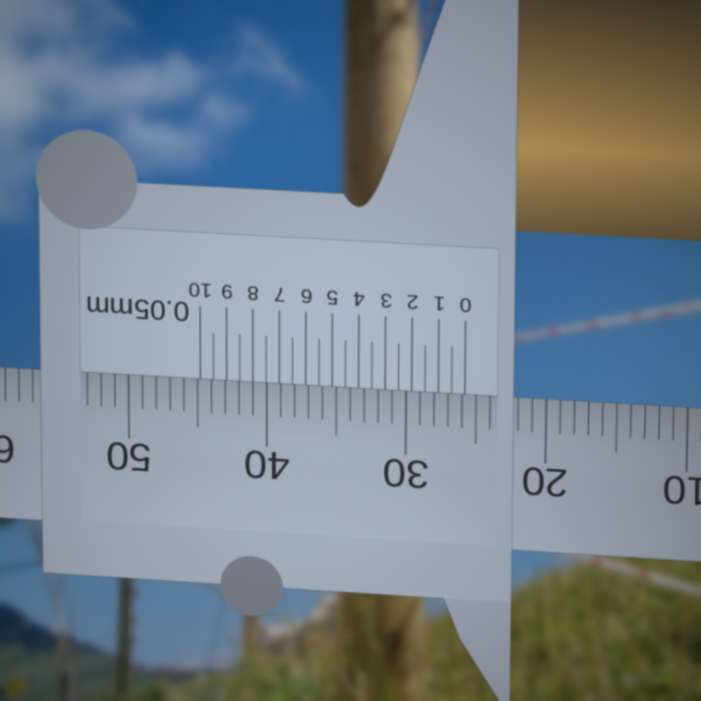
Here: 25.8 mm
